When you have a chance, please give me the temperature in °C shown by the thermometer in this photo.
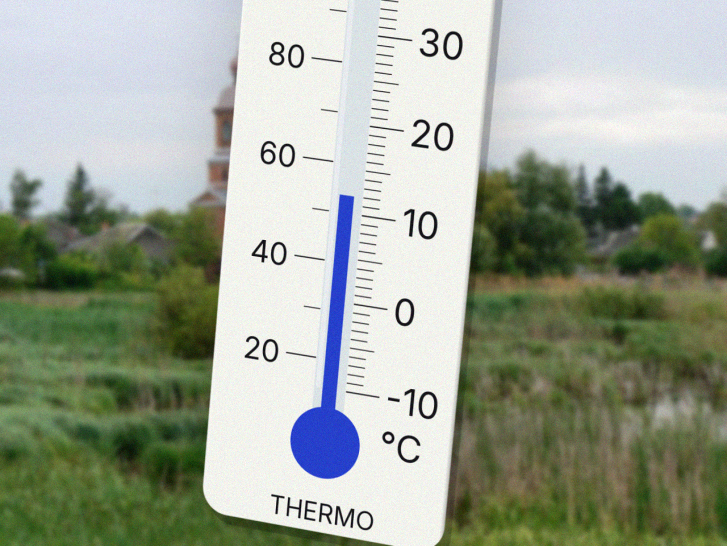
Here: 12 °C
